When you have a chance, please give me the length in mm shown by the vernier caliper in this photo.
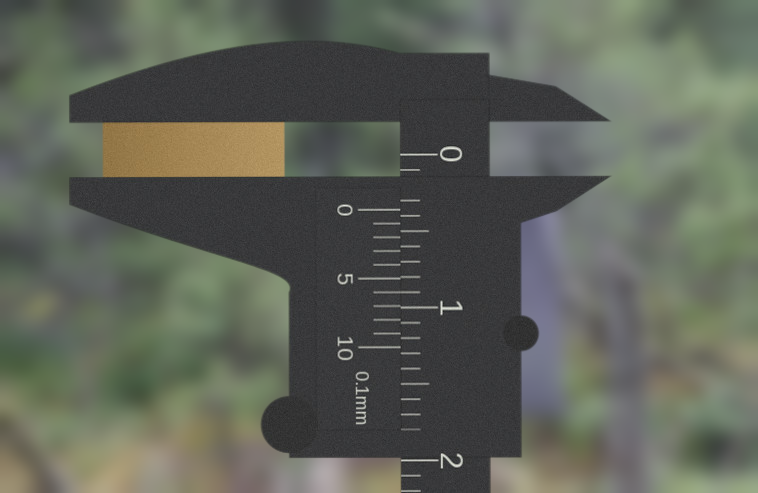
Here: 3.6 mm
